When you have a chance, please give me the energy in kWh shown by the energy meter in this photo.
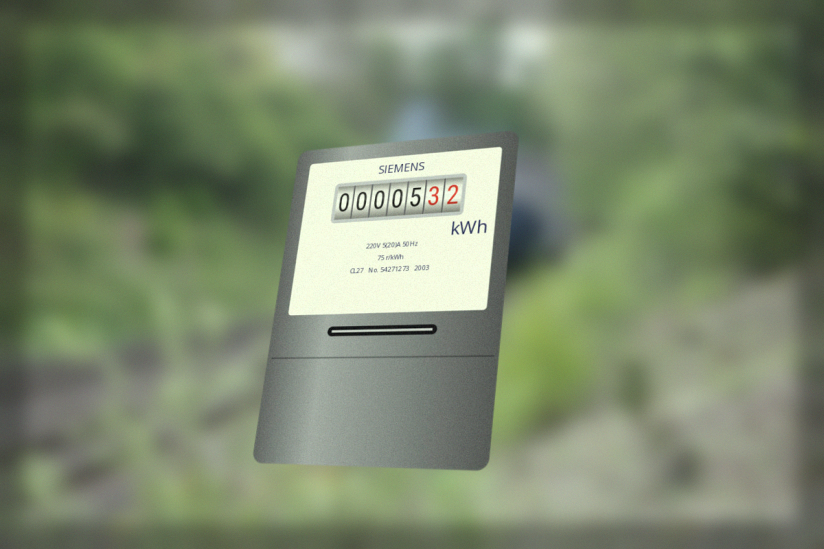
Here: 5.32 kWh
